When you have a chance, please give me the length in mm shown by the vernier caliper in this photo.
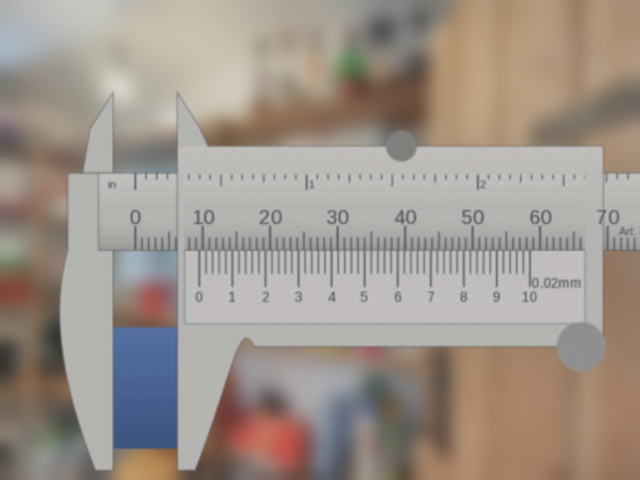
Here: 9.5 mm
